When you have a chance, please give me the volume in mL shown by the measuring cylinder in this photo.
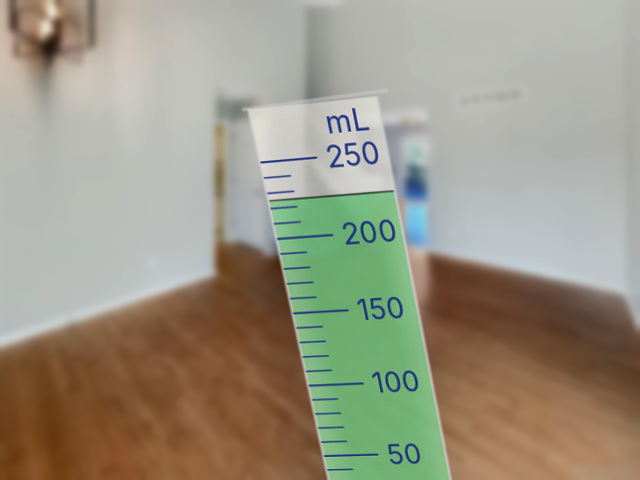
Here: 225 mL
